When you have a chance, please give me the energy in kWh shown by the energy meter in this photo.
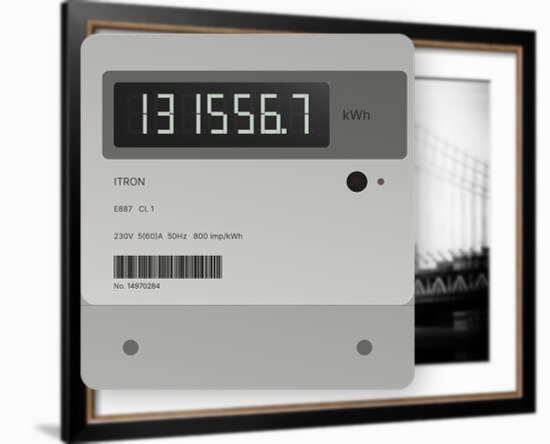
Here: 131556.7 kWh
